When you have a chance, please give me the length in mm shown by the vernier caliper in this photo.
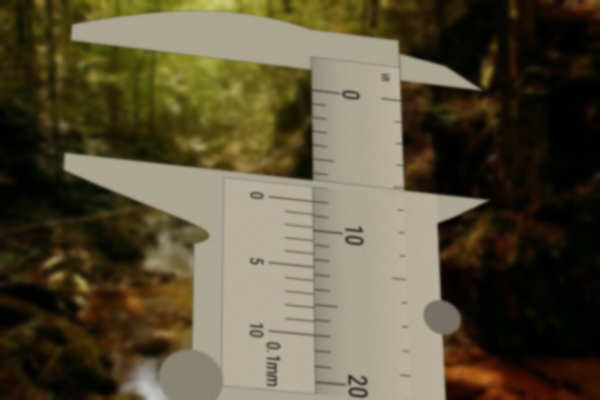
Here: 8.0 mm
